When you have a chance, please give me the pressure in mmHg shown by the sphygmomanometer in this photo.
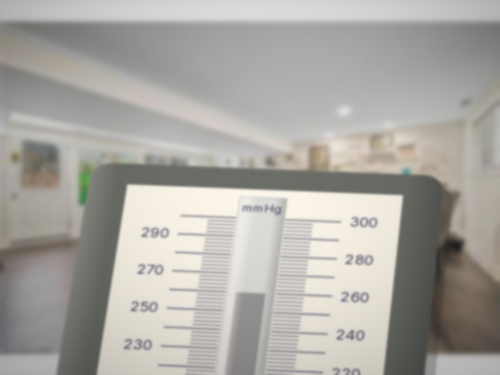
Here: 260 mmHg
